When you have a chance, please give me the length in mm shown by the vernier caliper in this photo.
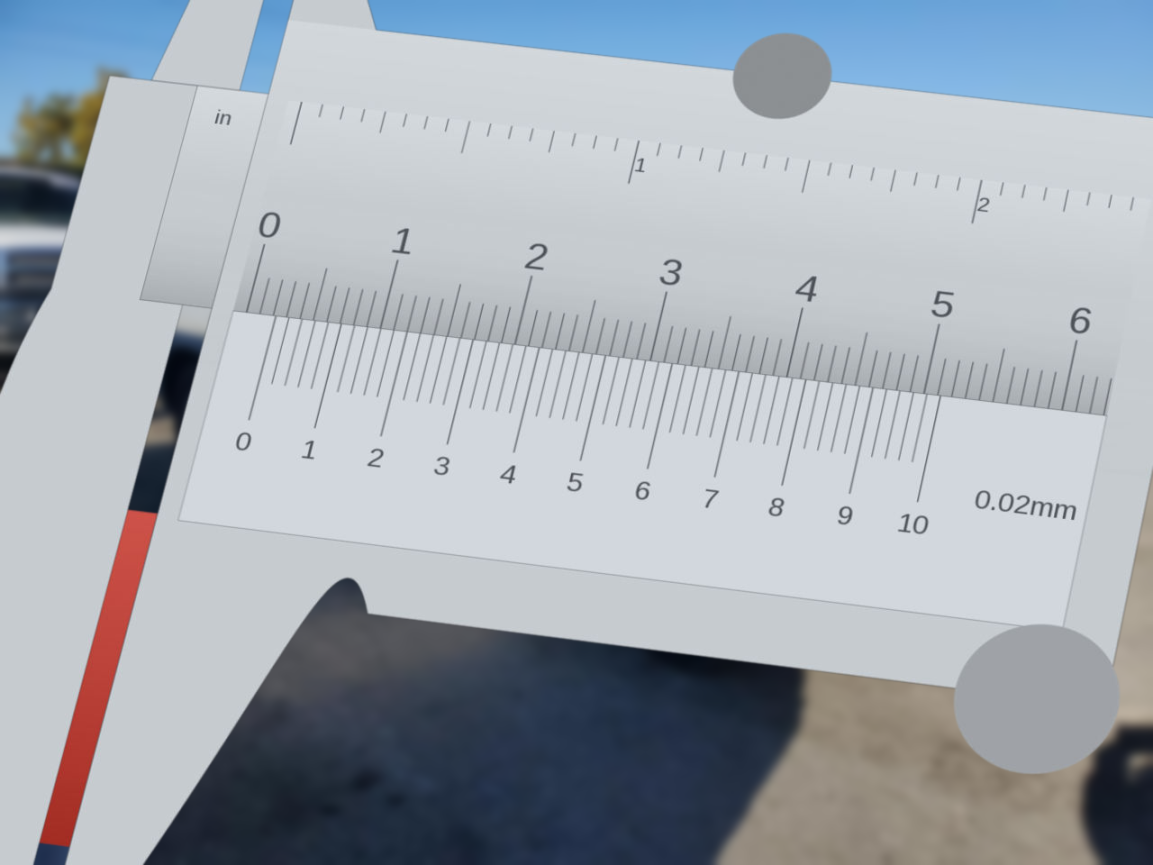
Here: 2.2 mm
